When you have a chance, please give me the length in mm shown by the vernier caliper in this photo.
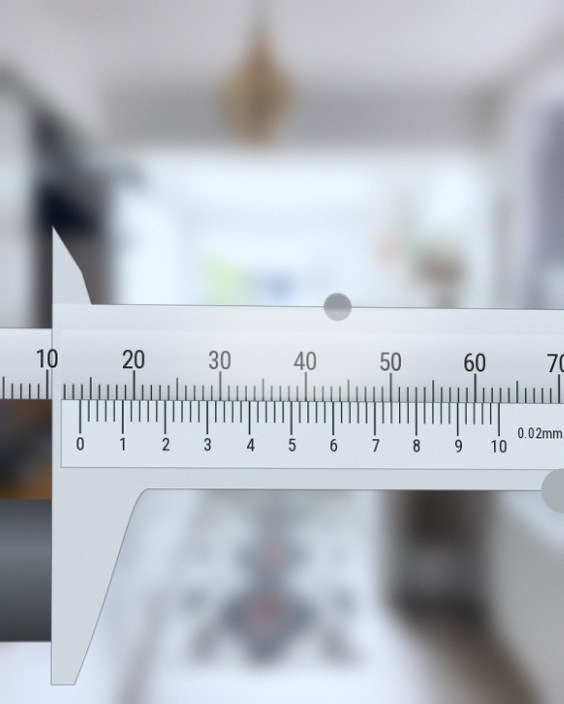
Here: 13.8 mm
